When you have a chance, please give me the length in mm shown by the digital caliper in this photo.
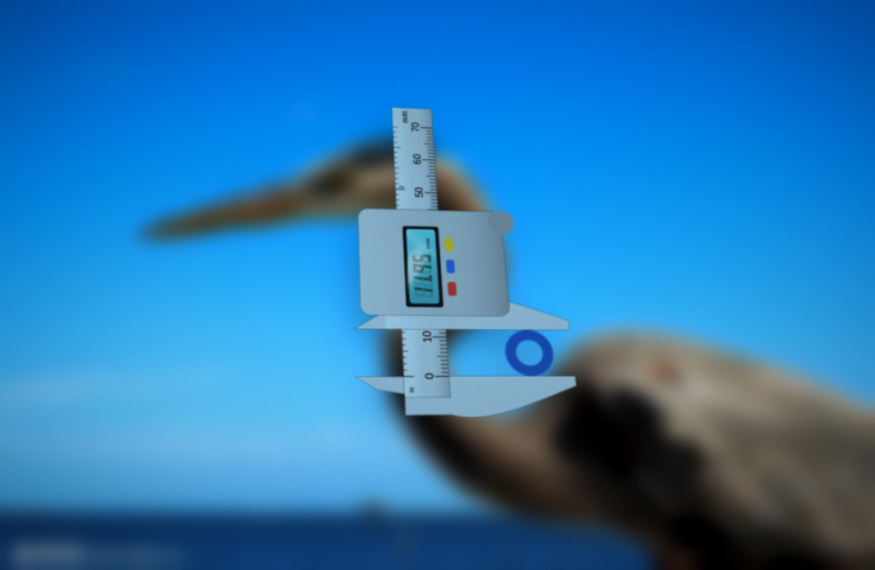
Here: 11.95 mm
